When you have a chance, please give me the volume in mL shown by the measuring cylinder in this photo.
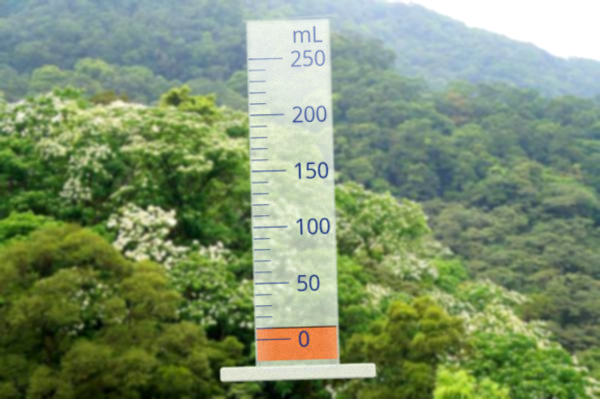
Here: 10 mL
